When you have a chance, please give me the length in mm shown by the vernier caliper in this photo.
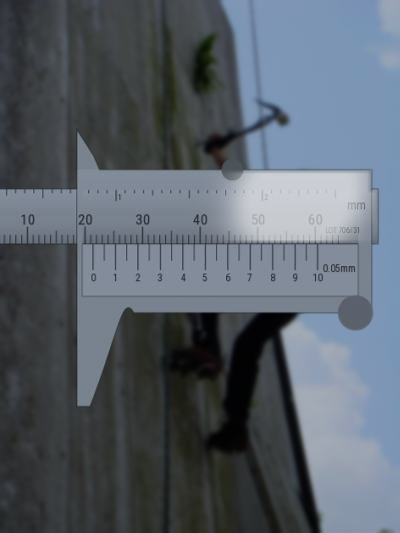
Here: 21.4 mm
